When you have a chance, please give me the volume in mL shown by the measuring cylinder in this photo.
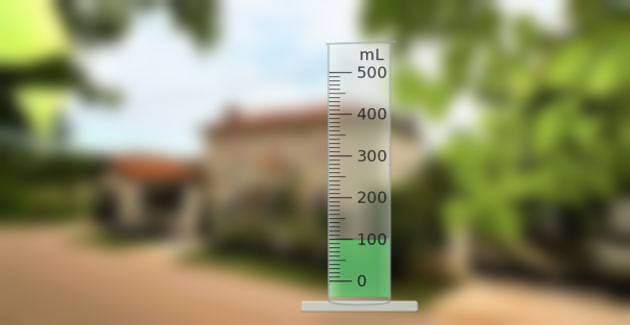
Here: 100 mL
